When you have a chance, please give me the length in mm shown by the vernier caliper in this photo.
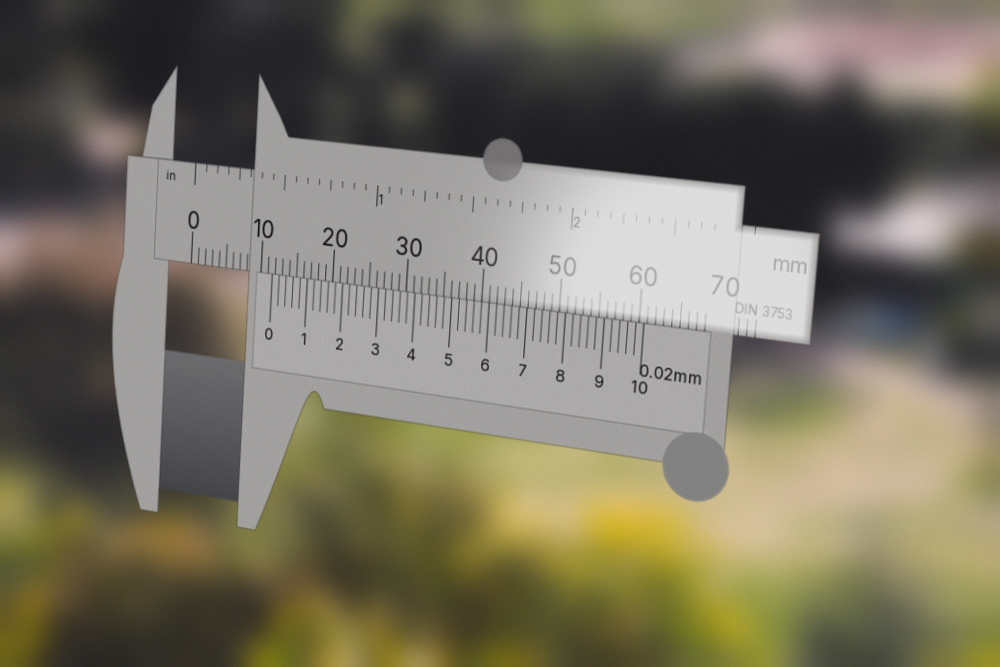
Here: 11.6 mm
